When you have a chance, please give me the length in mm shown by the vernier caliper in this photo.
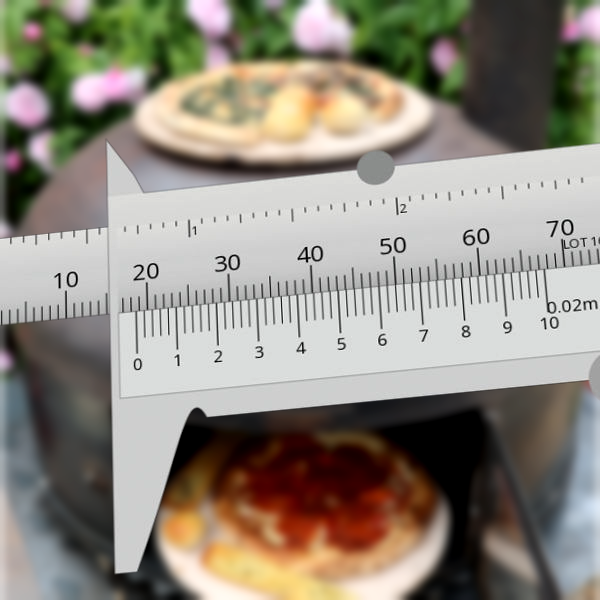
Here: 18.6 mm
